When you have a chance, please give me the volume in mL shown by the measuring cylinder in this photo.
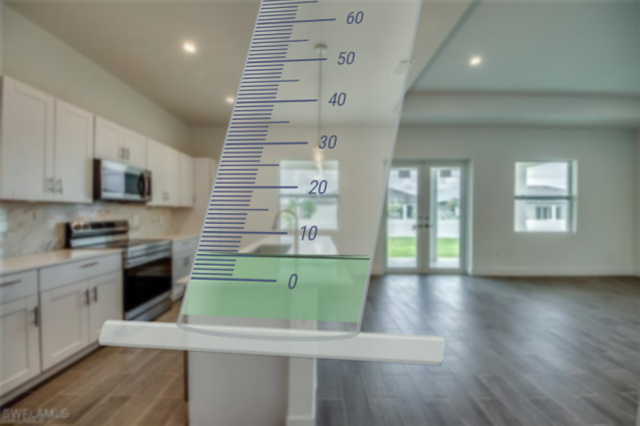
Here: 5 mL
